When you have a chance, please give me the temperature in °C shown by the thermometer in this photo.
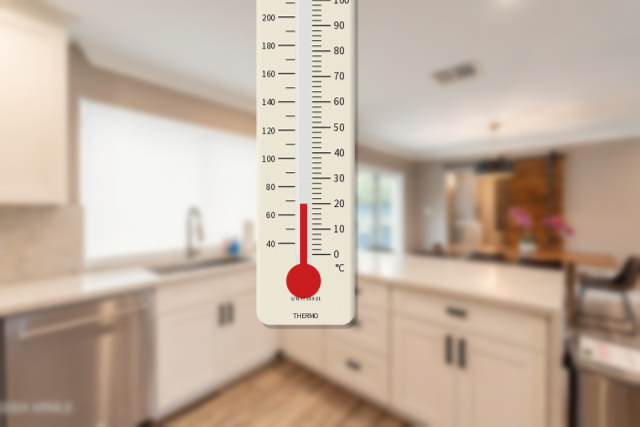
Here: 20 °C
